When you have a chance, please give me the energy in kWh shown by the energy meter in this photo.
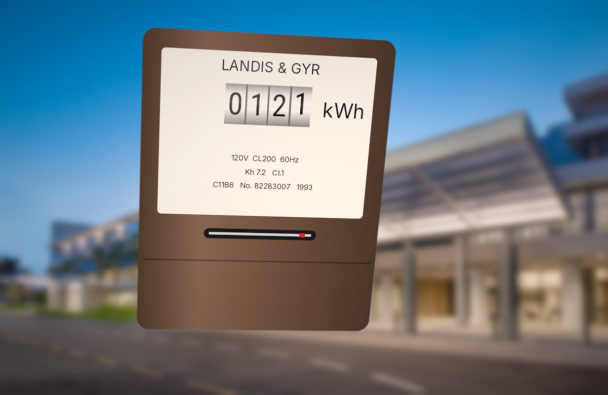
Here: 121 kWh
